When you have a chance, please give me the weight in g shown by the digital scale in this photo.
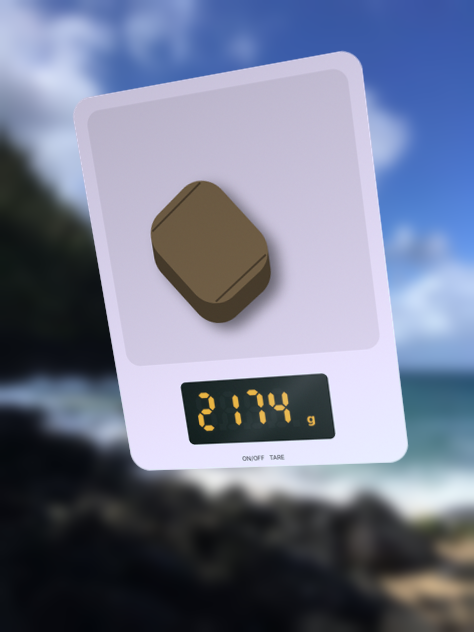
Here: 2174 g
